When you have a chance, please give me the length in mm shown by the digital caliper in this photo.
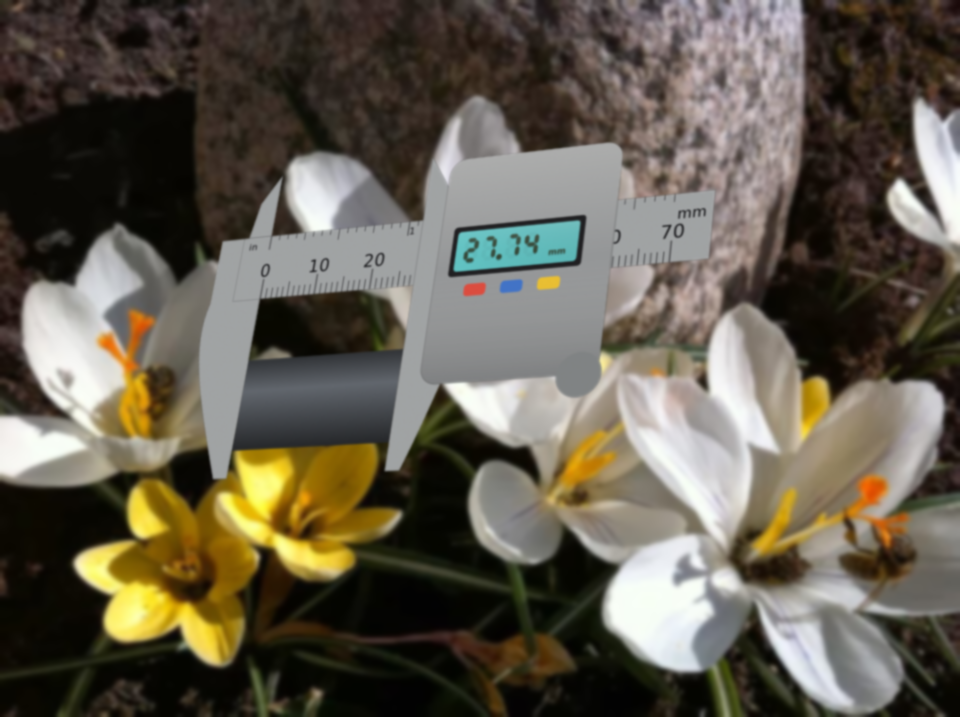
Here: 27.74 mm
